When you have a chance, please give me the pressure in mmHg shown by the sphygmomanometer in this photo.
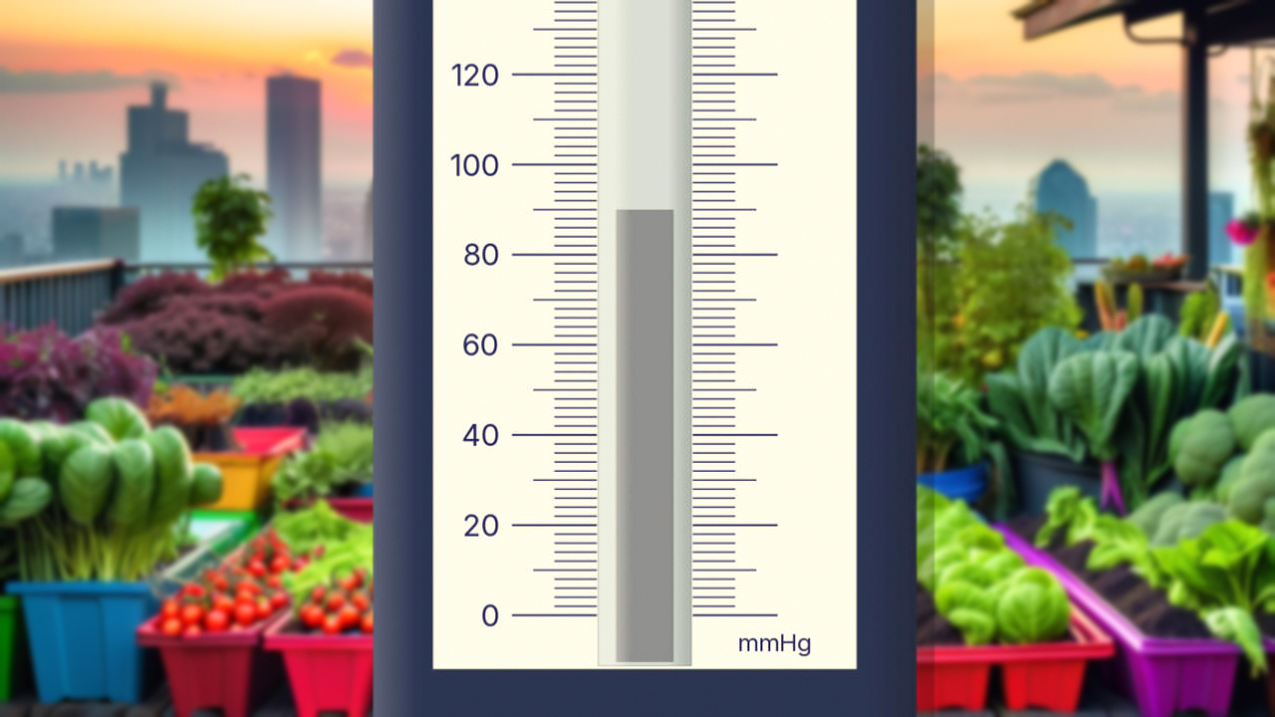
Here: 90 mmHg
